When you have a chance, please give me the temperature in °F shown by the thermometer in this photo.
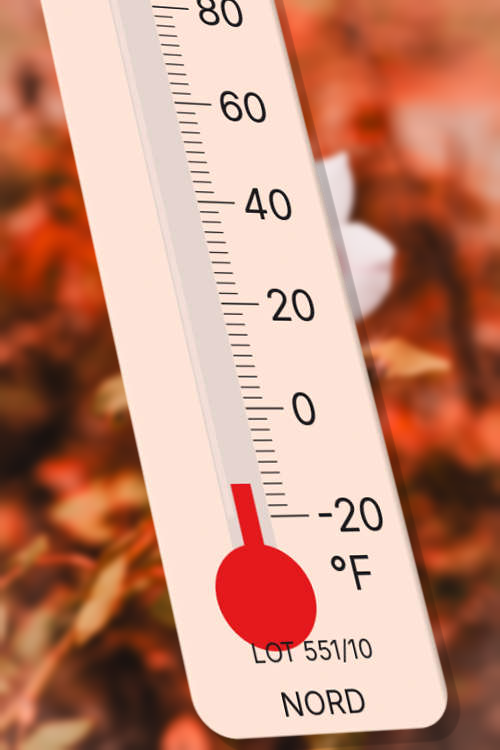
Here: -14 °F
